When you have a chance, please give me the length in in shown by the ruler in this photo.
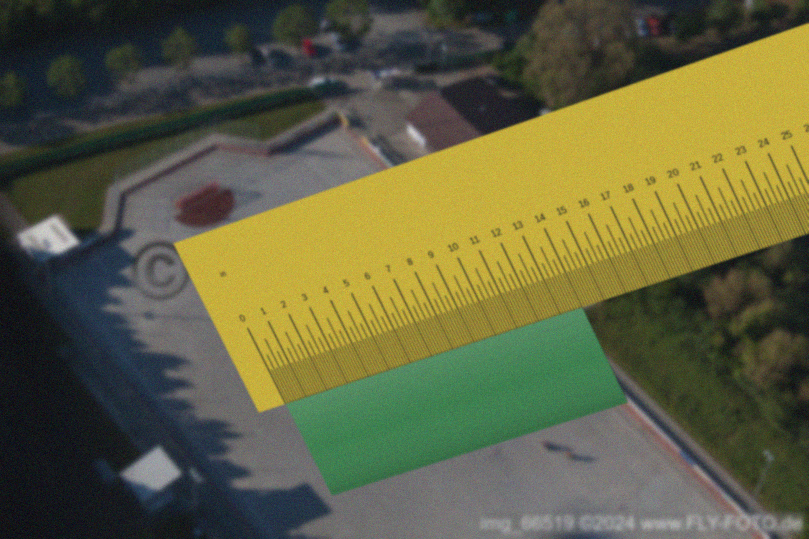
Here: 14 in
